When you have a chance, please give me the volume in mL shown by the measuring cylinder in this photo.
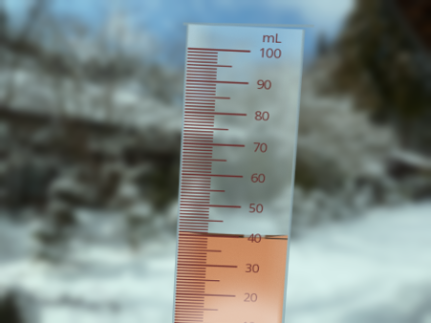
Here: 40 mL
